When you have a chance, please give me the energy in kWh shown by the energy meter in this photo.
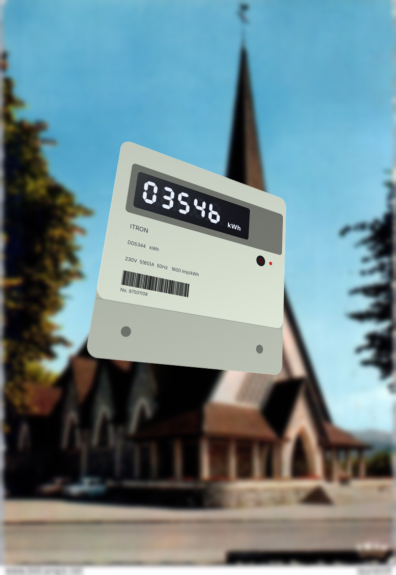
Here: 3546 kWh
